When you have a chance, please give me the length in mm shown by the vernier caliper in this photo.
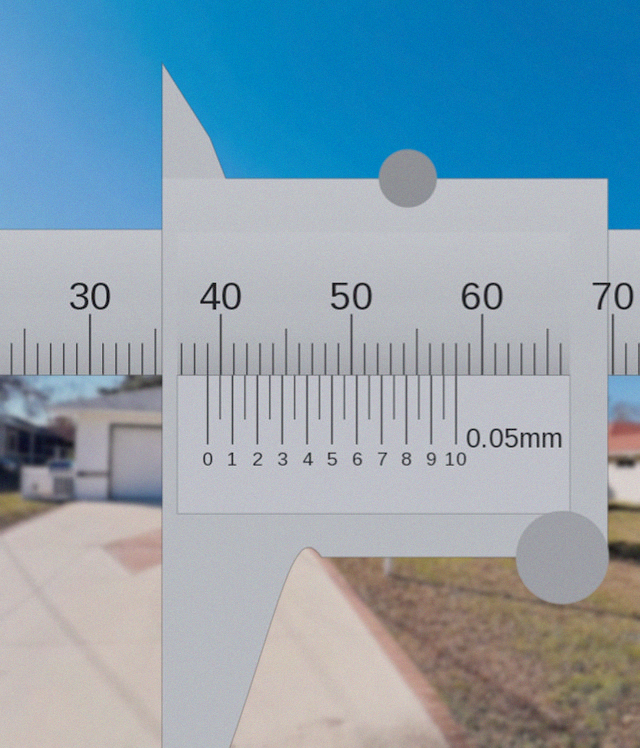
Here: 39.0 mm
